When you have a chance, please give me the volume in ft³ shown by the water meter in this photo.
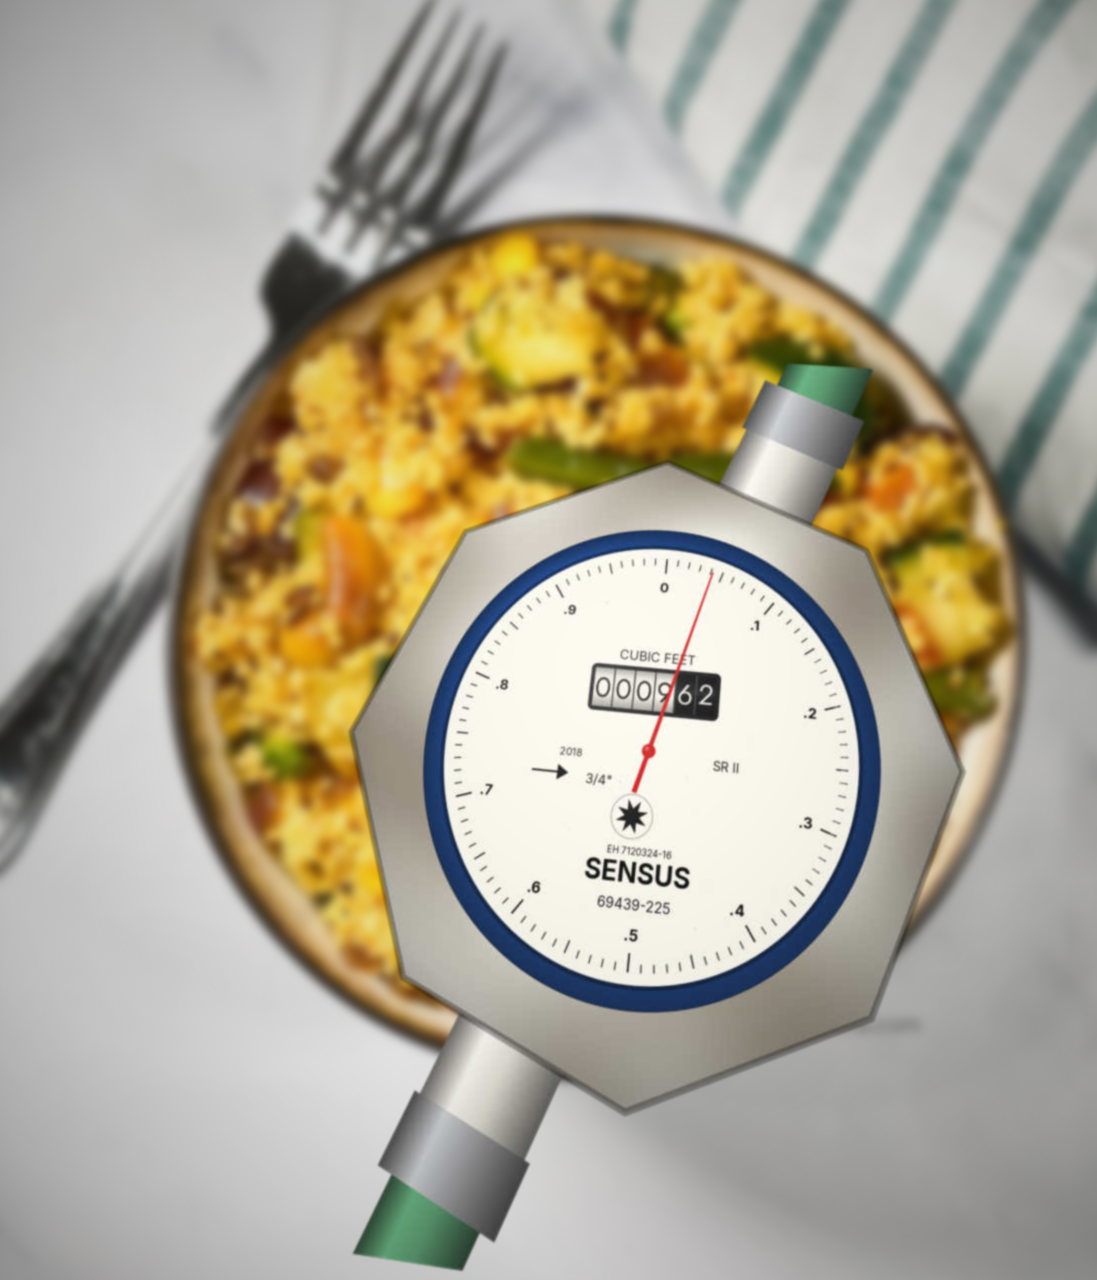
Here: 962.04 ft³
